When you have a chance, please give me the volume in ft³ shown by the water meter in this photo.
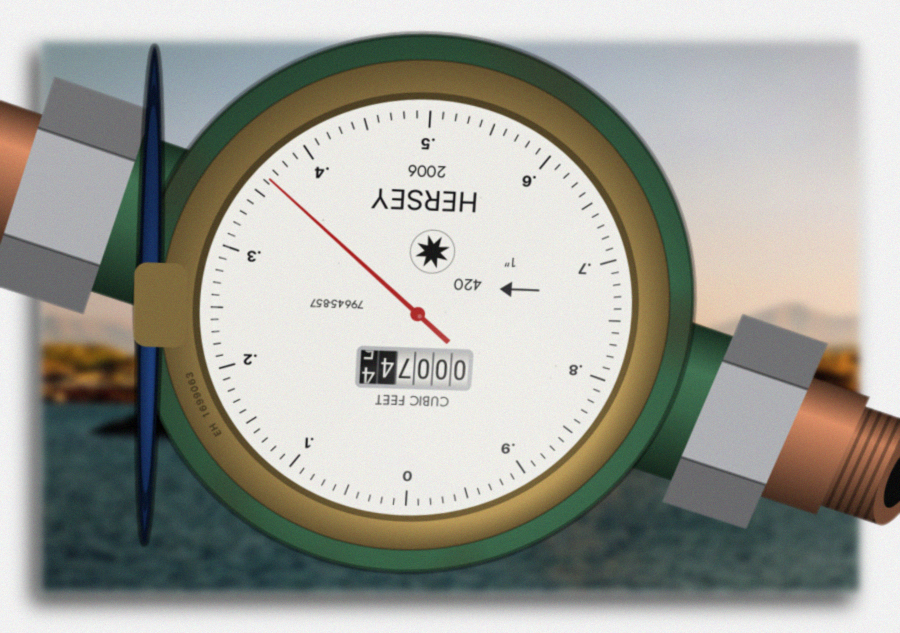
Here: 744.36 ft³
